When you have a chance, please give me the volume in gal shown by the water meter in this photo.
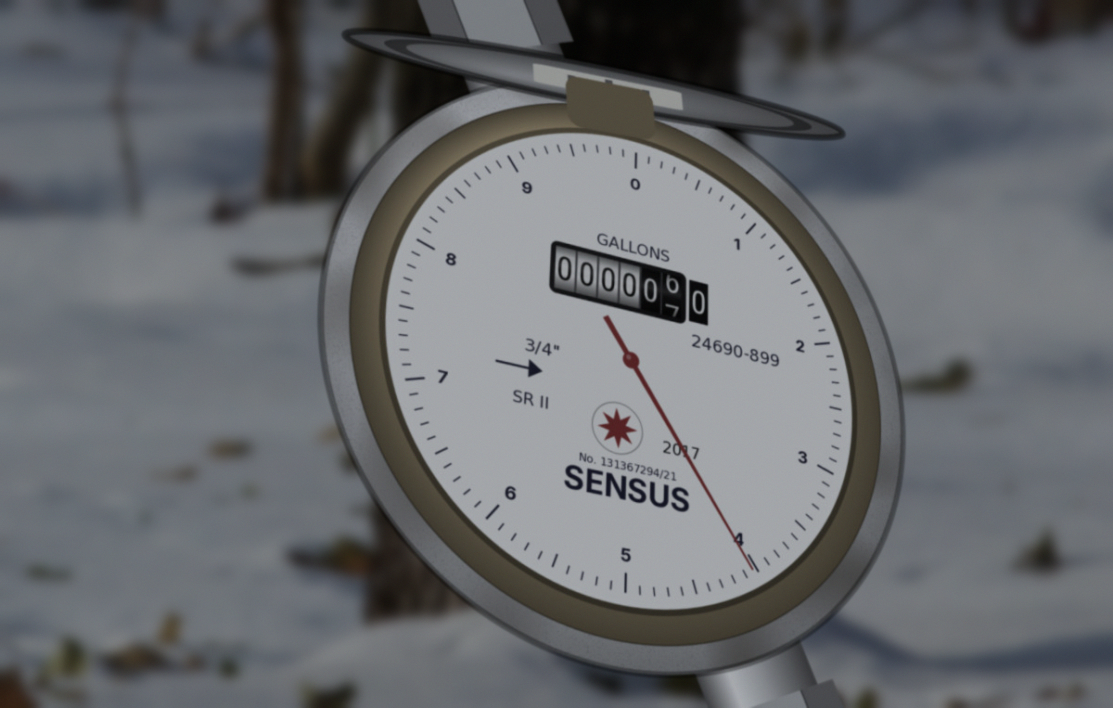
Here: 64.0 gal
